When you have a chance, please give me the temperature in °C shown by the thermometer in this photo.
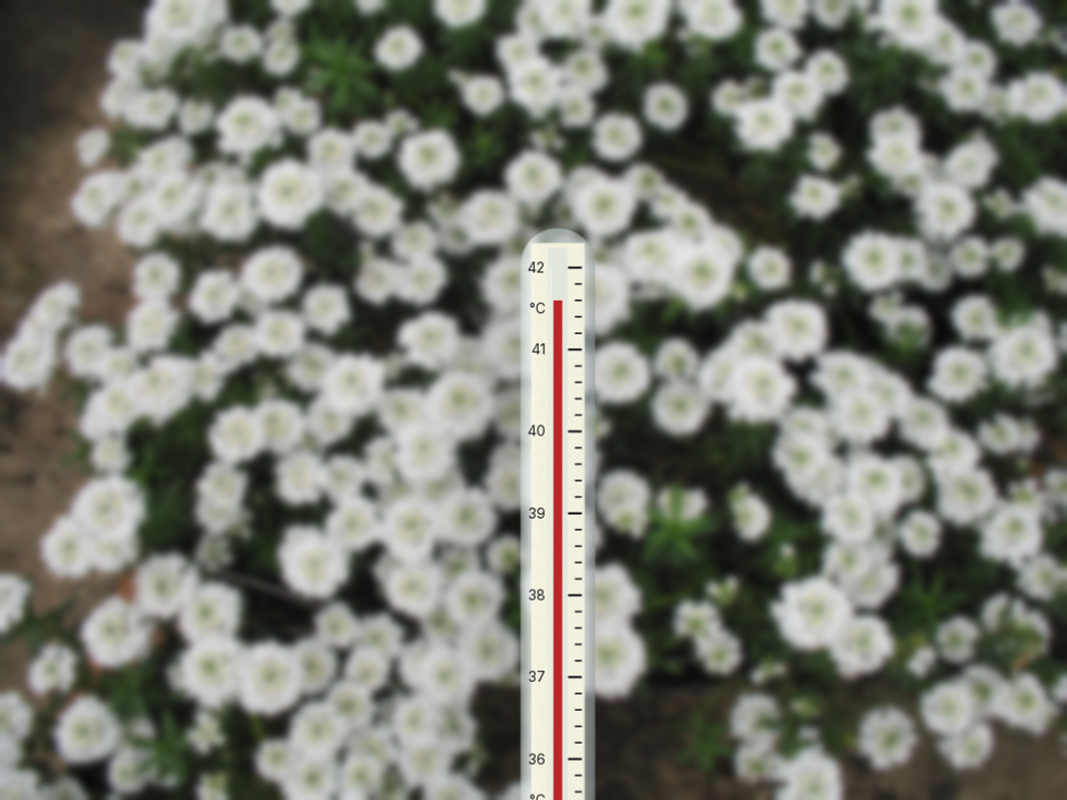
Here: 41.6 °C
